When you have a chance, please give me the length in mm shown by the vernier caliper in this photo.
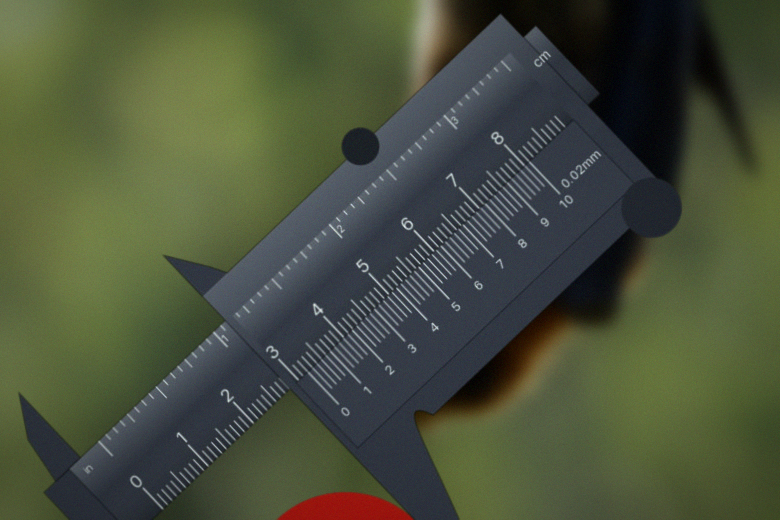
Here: 32.0 mm
